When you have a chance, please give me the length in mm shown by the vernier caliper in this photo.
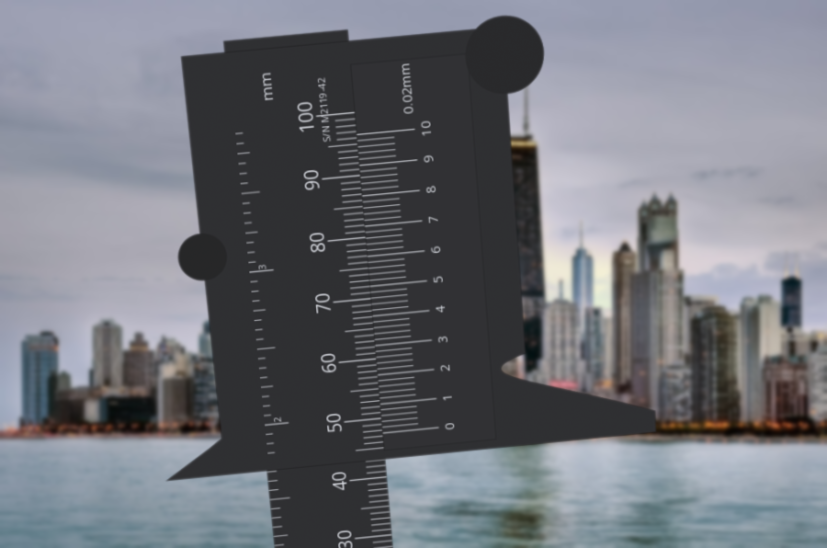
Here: 47.5 mm
